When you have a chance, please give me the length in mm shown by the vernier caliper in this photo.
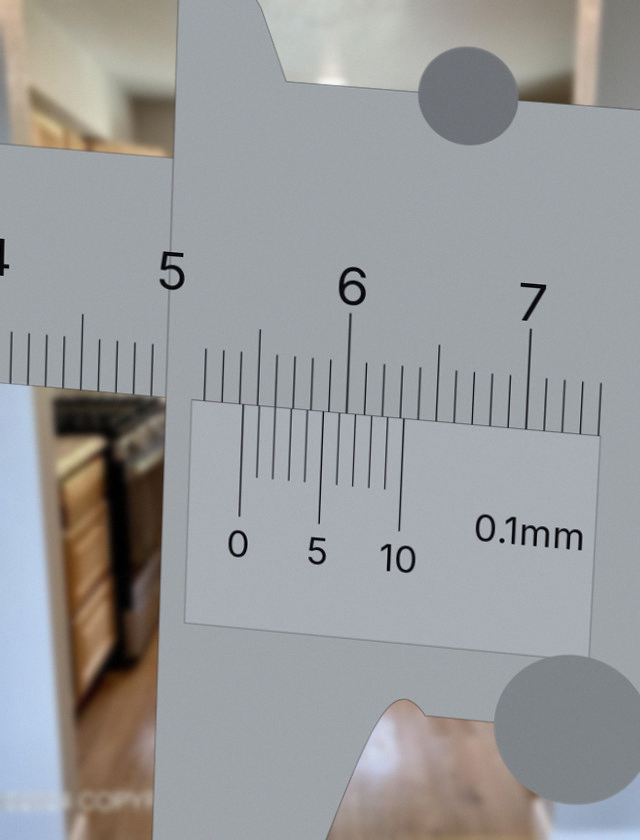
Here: 54.2 mm
